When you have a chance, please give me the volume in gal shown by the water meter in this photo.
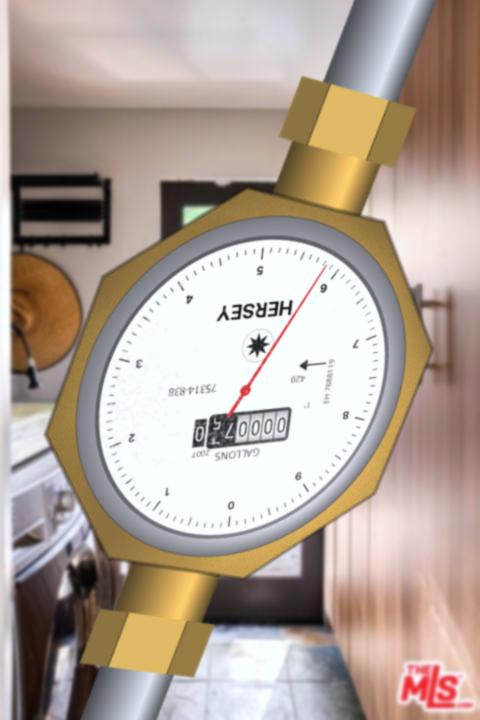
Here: 745.8 gal
